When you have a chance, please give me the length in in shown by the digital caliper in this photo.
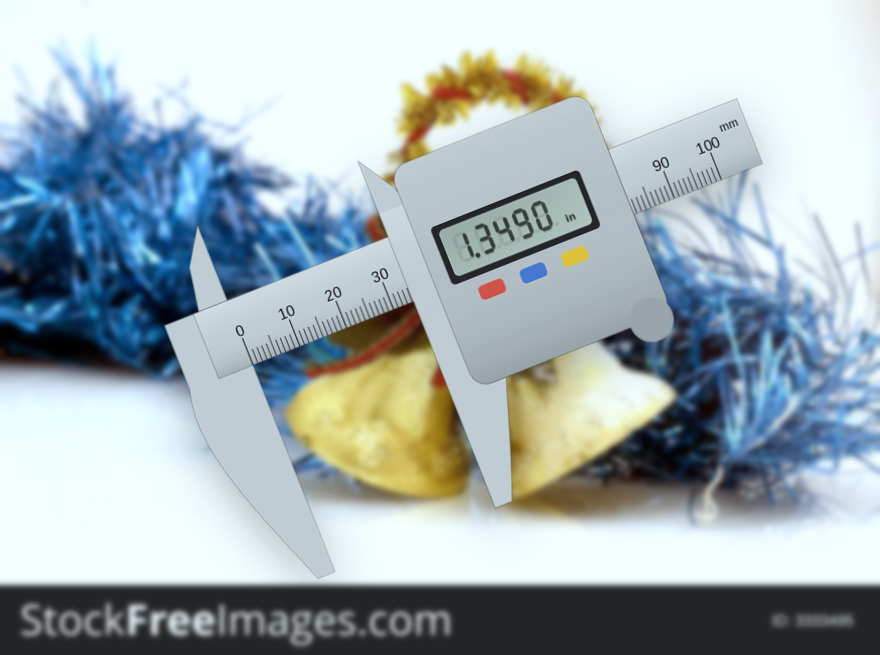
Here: 1.3490 in
